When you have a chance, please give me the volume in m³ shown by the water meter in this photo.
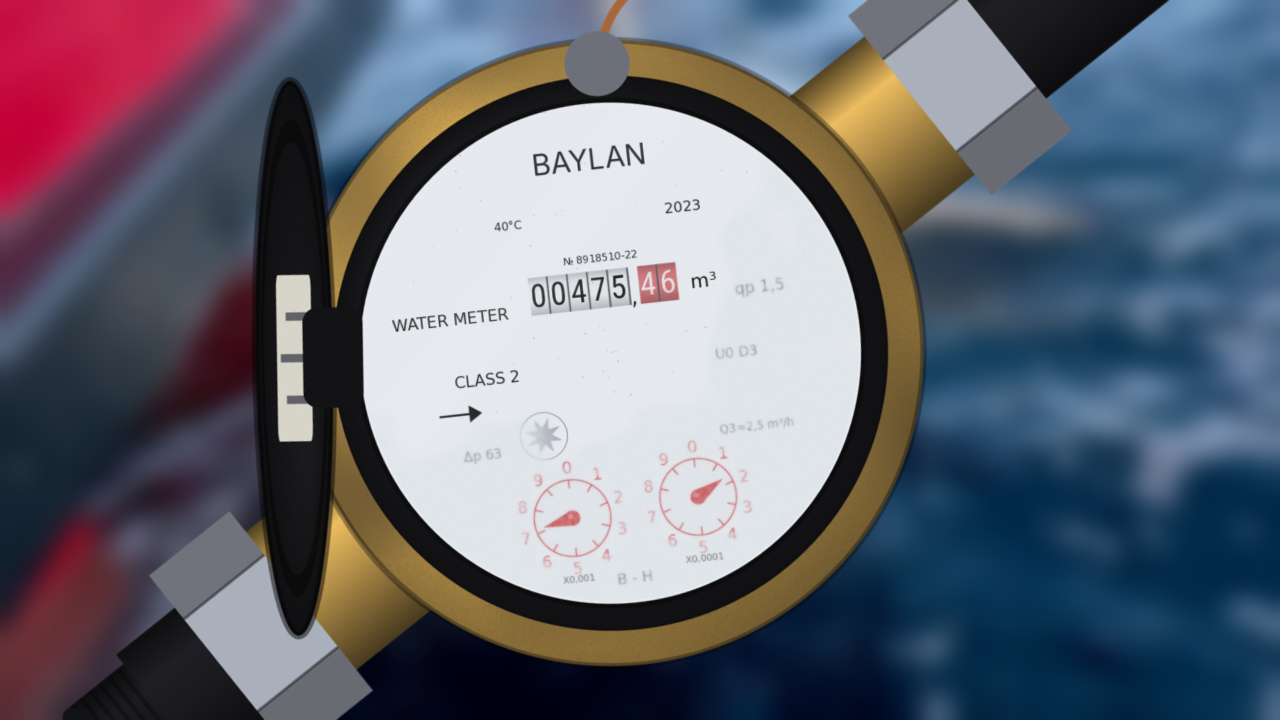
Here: 475.4671 m³
